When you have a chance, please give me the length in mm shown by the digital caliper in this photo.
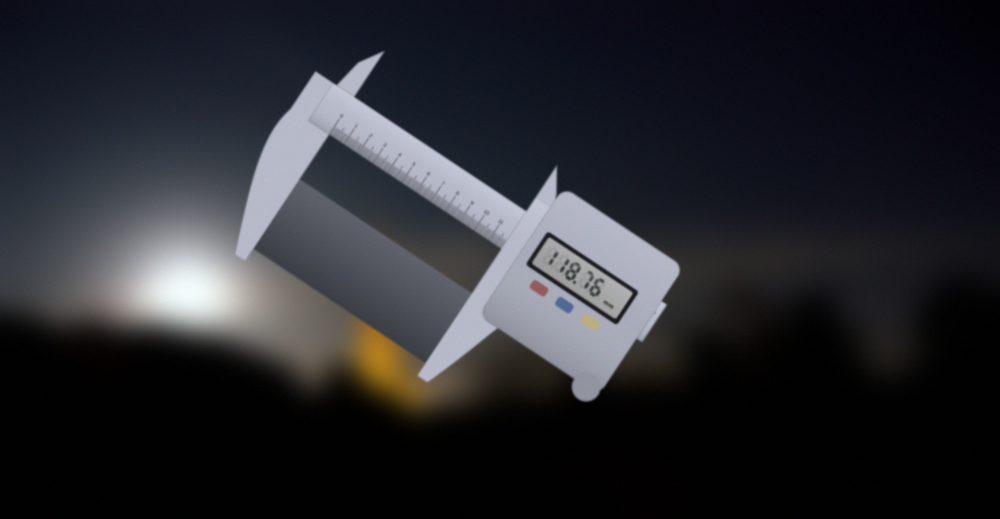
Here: 118.76 mm
